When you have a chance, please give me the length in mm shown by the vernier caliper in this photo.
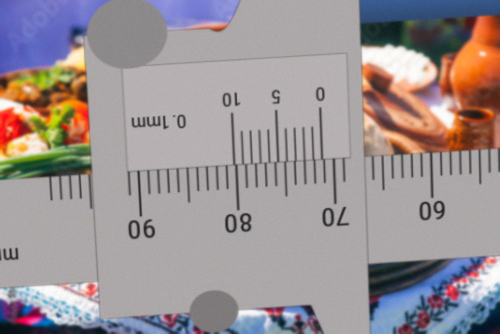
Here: 71.2 mm
